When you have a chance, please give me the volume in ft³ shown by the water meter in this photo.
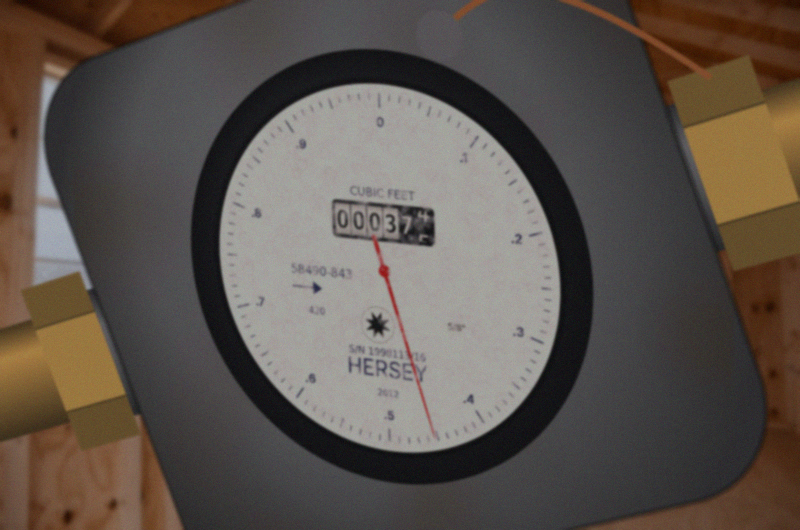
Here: 374.45 ft³
